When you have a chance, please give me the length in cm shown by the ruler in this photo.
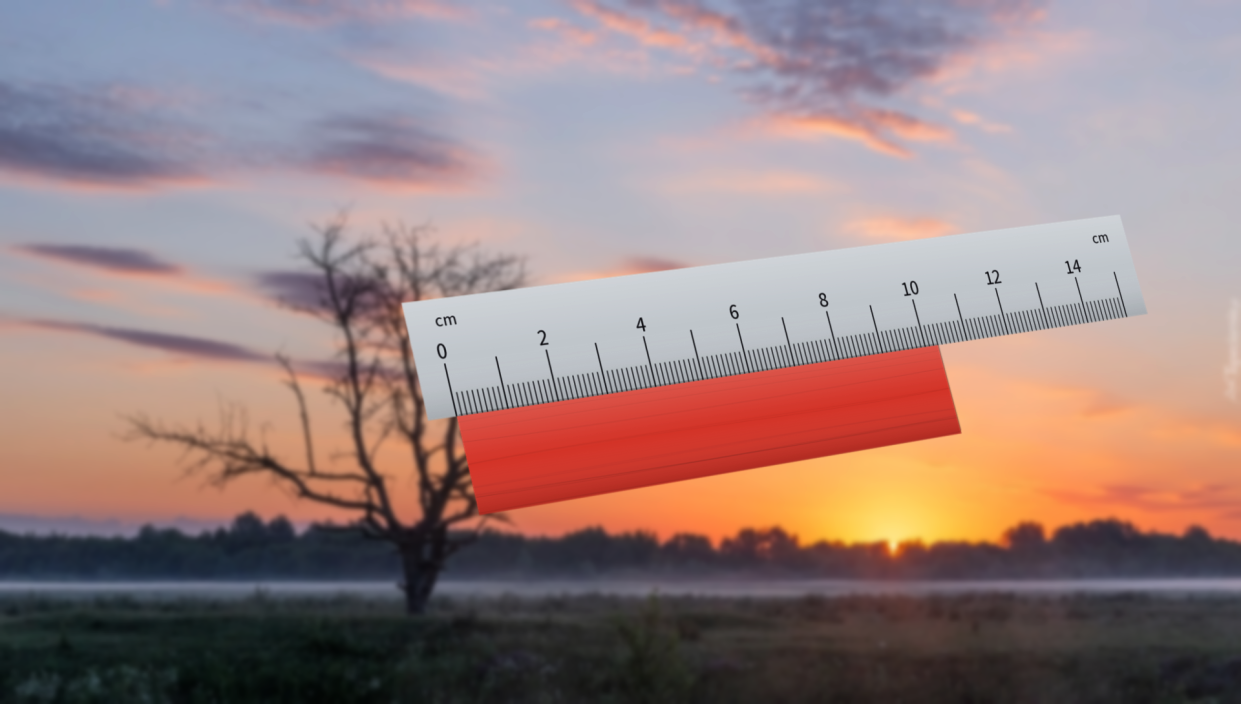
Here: 10.3 cm
